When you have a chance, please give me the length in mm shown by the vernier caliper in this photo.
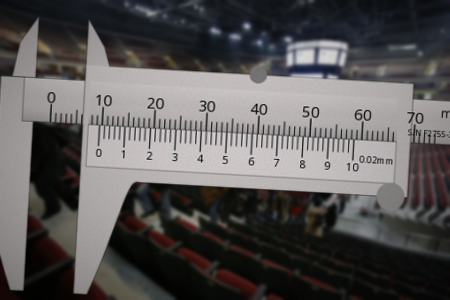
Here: 9.5 mm
